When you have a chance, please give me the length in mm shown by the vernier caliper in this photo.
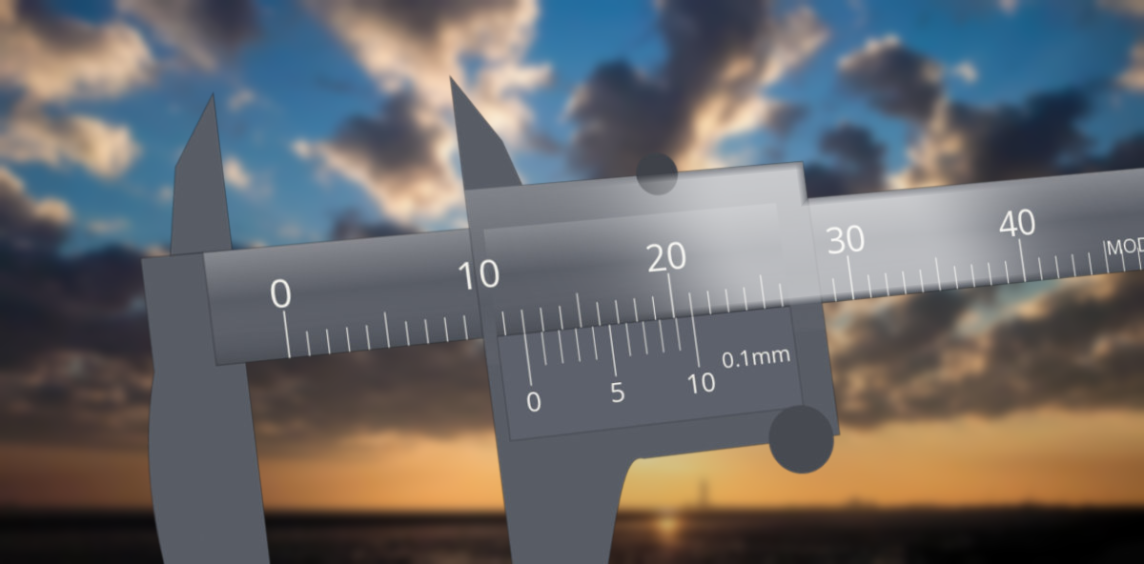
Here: 12.0 mm
